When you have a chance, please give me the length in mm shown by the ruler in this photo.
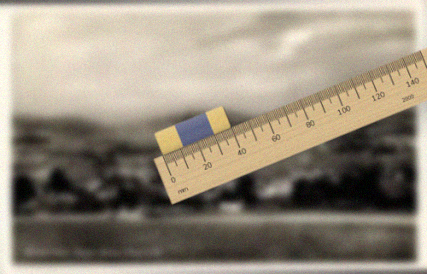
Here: 40 mm
